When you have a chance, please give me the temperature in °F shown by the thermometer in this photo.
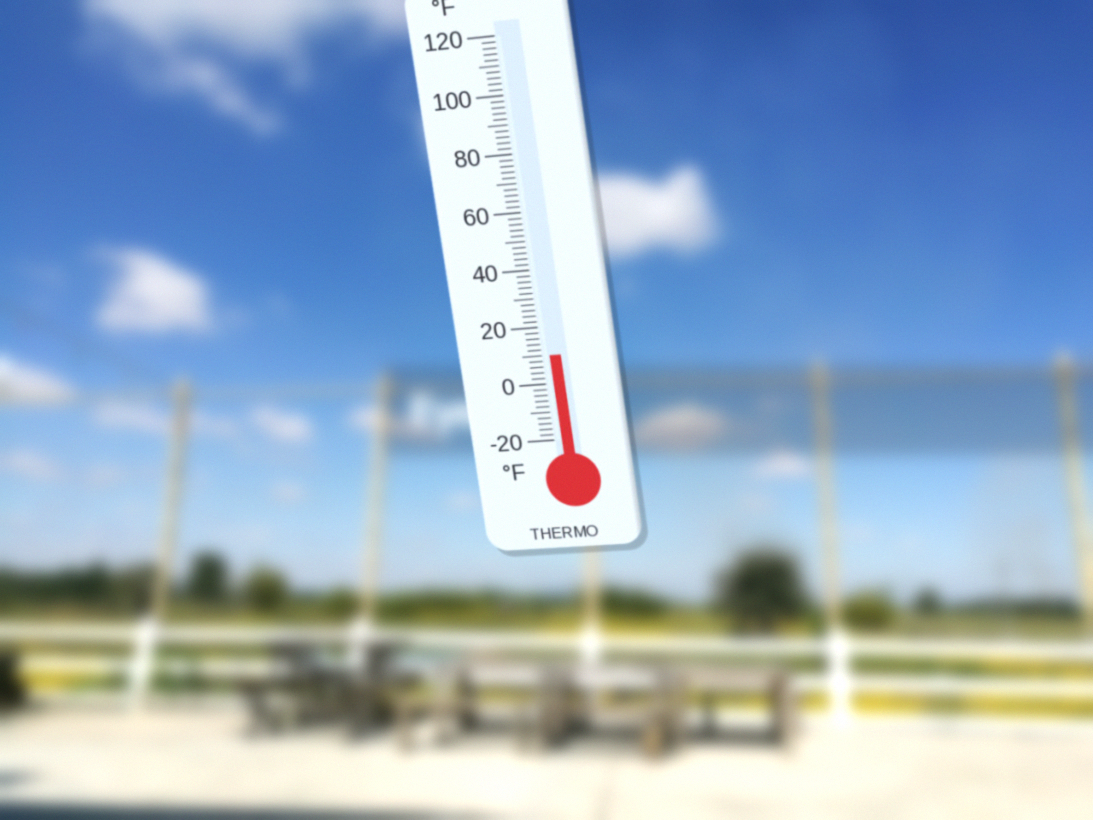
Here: 10 °F
